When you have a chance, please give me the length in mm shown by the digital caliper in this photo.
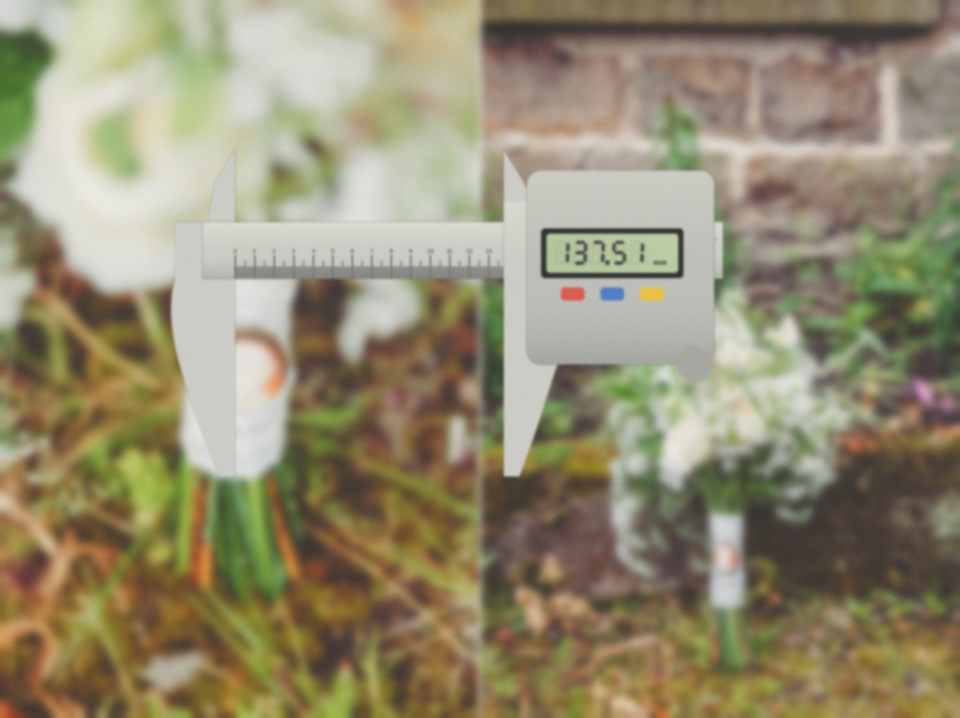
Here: 137.51 mm
